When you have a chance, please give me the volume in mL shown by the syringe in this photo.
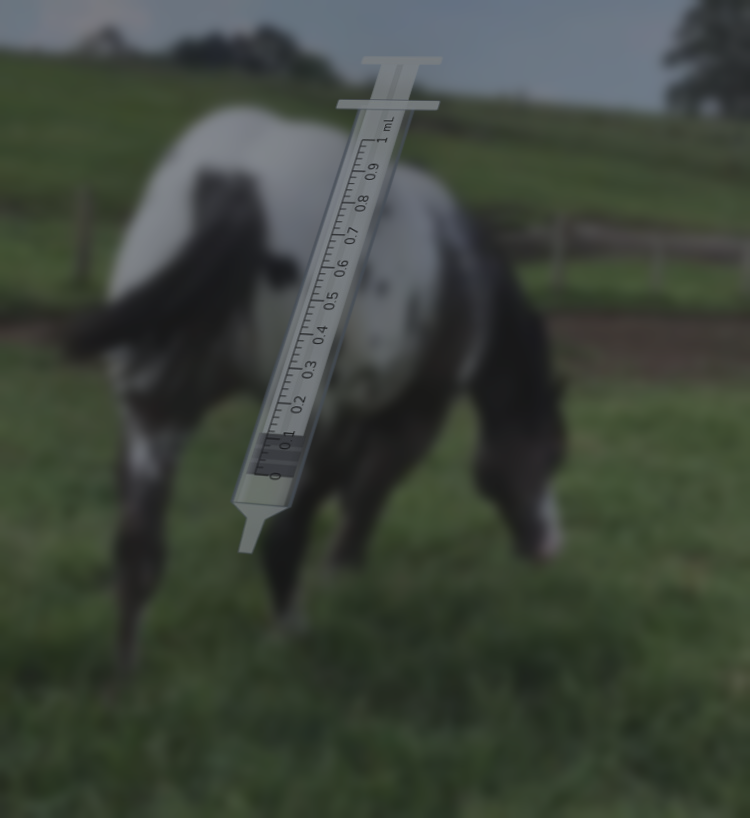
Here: 0 mL
